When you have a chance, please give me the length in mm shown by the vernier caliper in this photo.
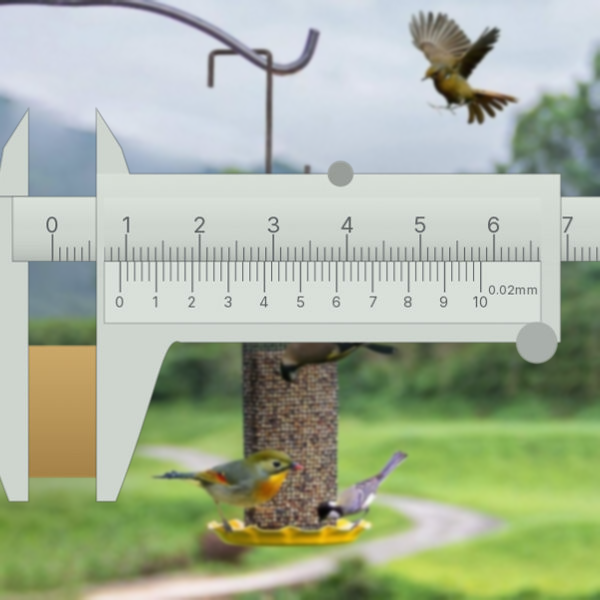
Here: 9.2 mm
